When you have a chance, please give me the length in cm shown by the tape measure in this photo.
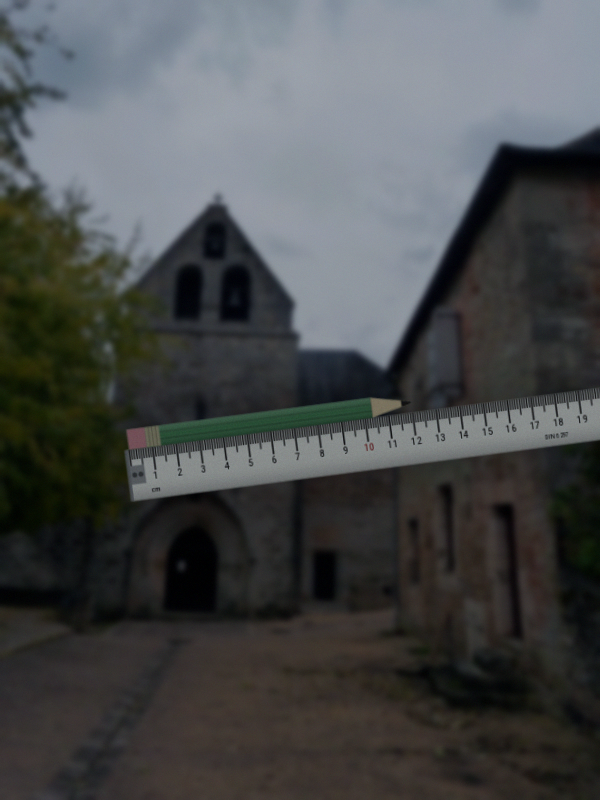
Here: 12 cm
